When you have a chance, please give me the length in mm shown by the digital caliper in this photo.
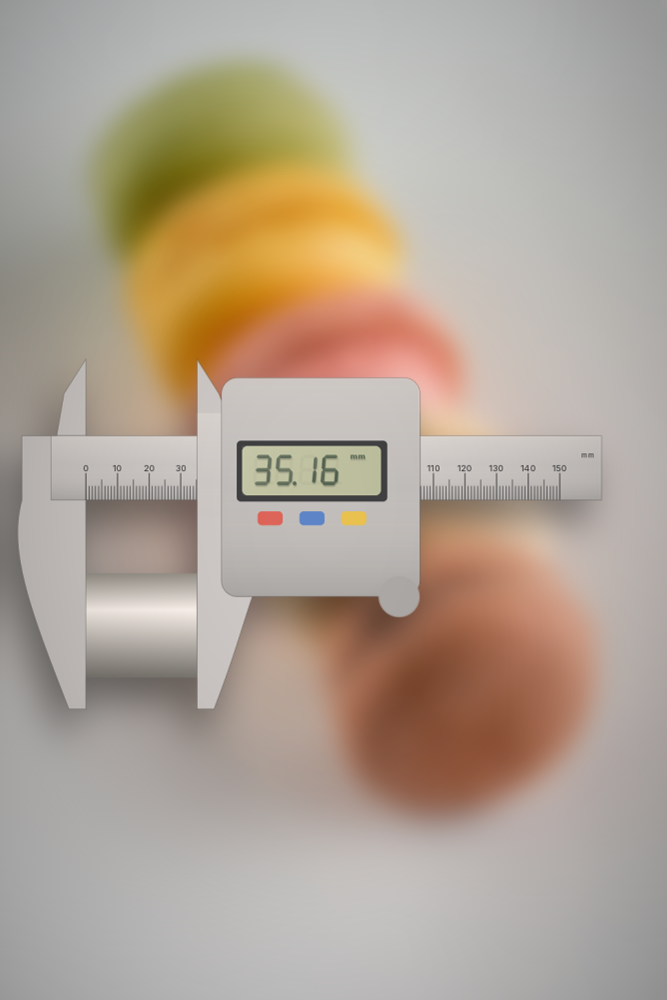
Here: 35.16 mm
